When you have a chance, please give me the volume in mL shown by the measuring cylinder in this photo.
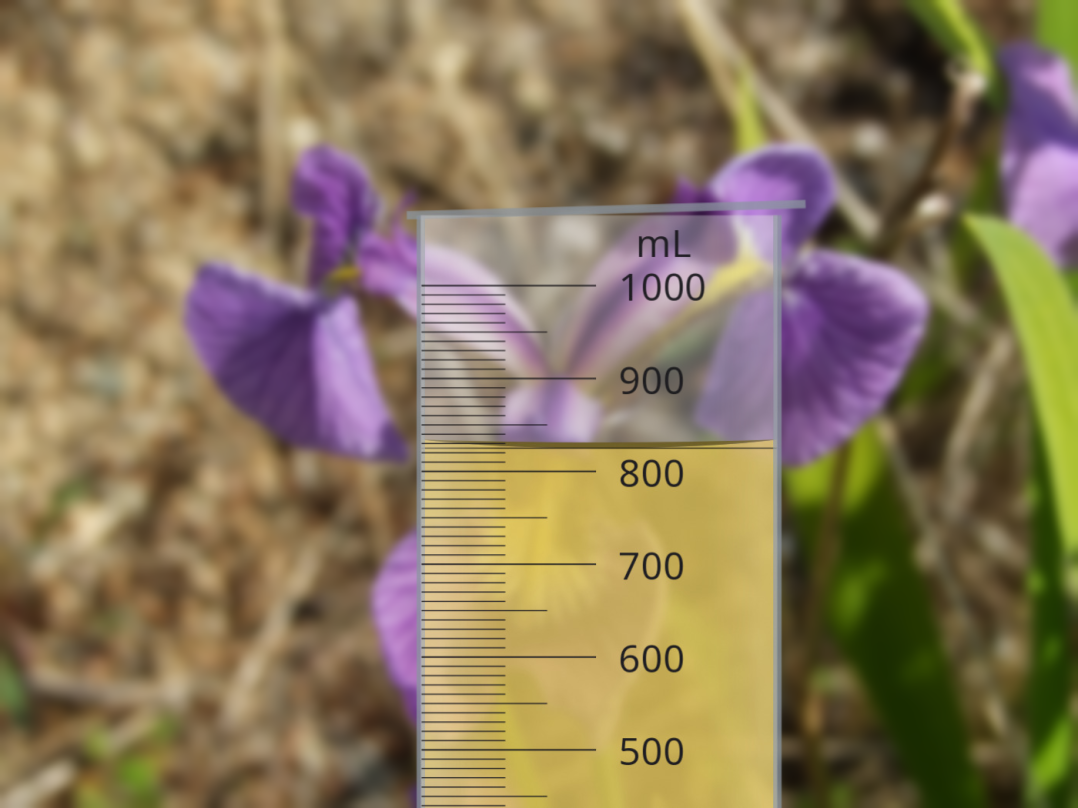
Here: 825 mL
